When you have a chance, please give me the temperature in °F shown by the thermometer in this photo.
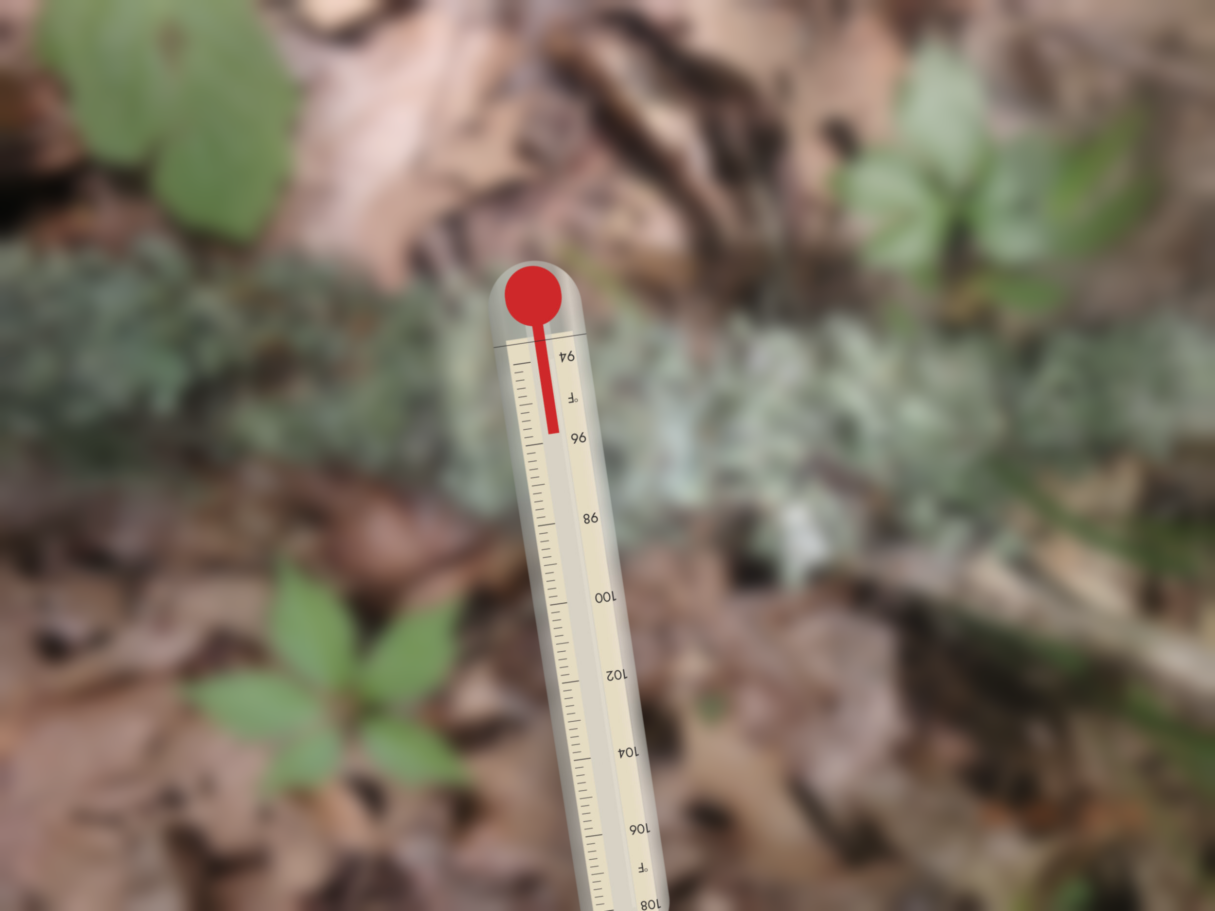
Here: 95.8 °F
